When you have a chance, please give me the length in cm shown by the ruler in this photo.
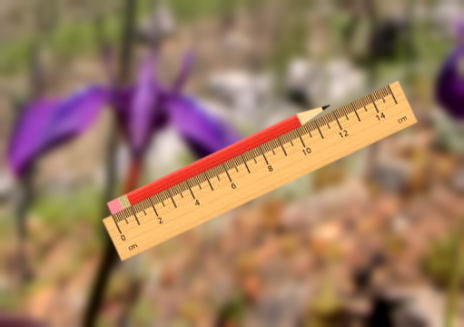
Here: 12 cm
